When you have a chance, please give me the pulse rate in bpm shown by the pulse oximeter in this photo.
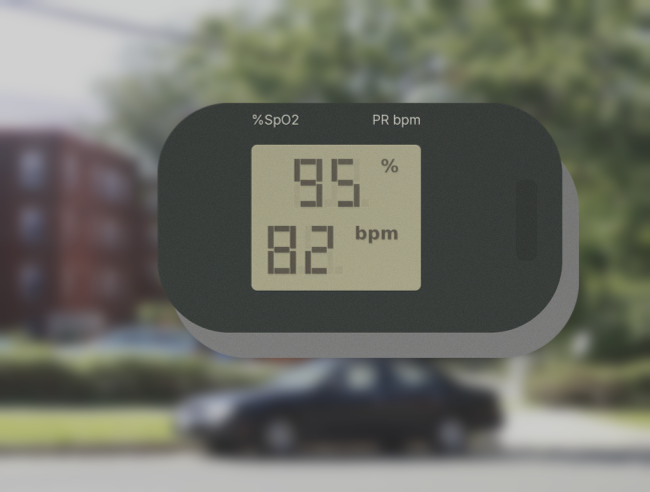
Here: 82 bpm
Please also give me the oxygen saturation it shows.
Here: 95 %
